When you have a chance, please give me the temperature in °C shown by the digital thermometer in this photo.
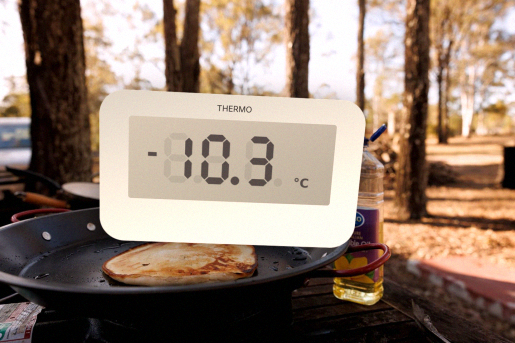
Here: -10.3 °C
